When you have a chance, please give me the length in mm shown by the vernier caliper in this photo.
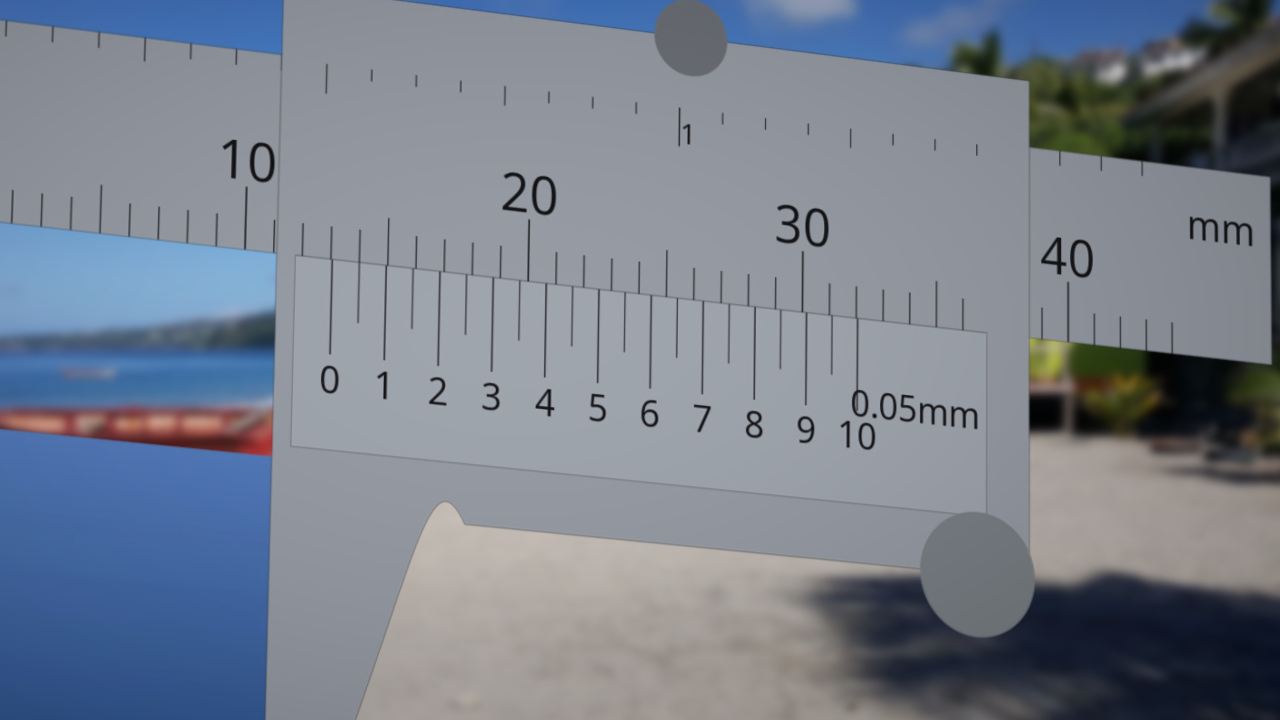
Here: 13.05 mm
